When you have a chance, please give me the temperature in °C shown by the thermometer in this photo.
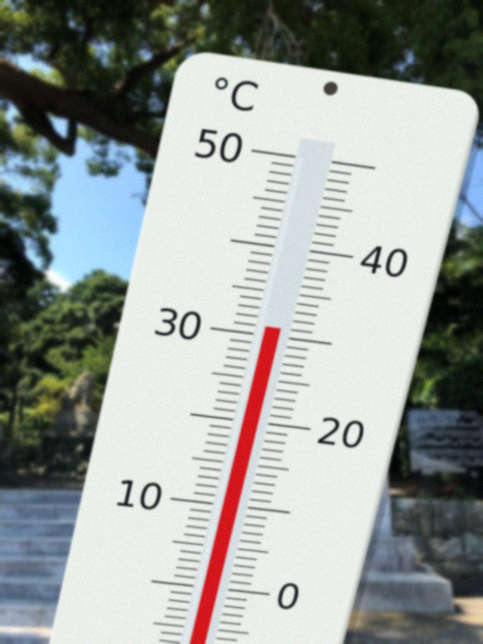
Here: 31 °C
